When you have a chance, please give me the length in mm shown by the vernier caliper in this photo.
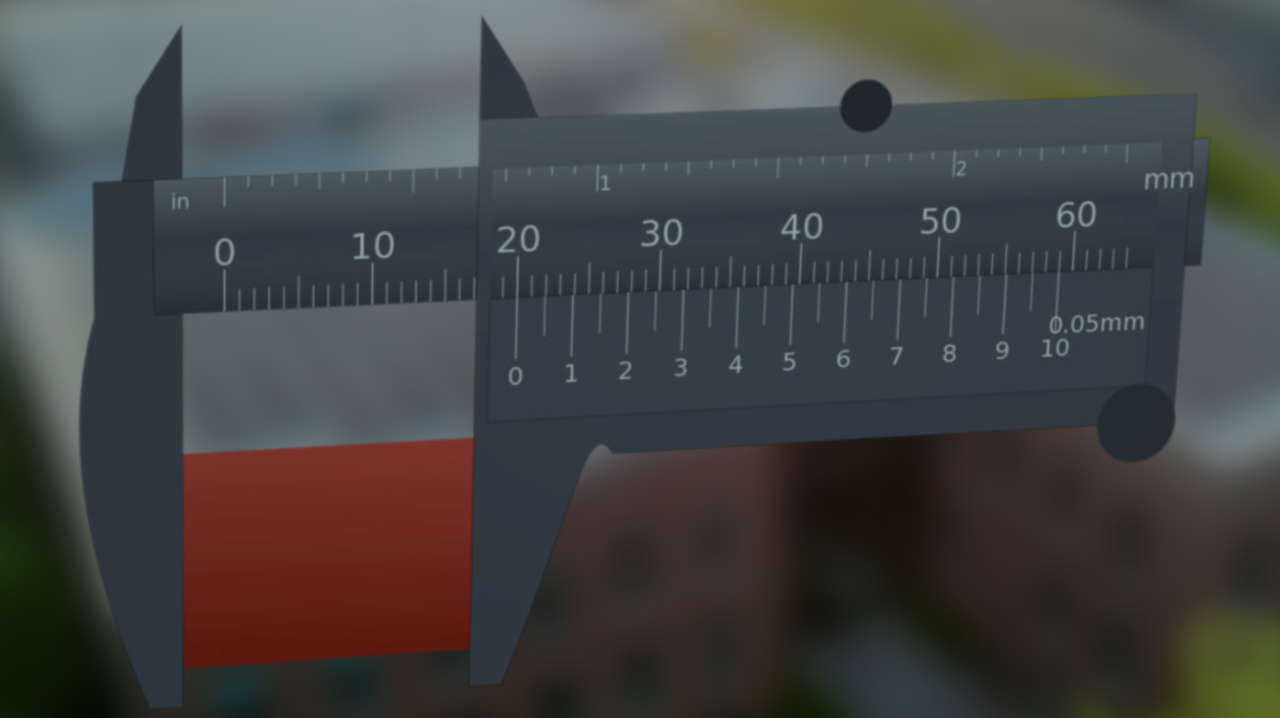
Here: 20.0 mm
